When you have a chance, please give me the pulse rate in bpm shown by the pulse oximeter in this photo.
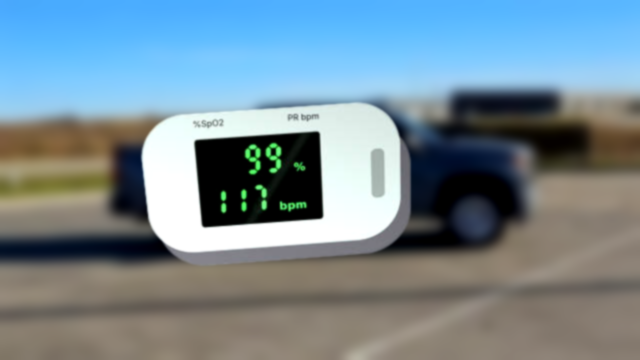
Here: 117 bpm
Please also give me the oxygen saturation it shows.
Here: 99 %
